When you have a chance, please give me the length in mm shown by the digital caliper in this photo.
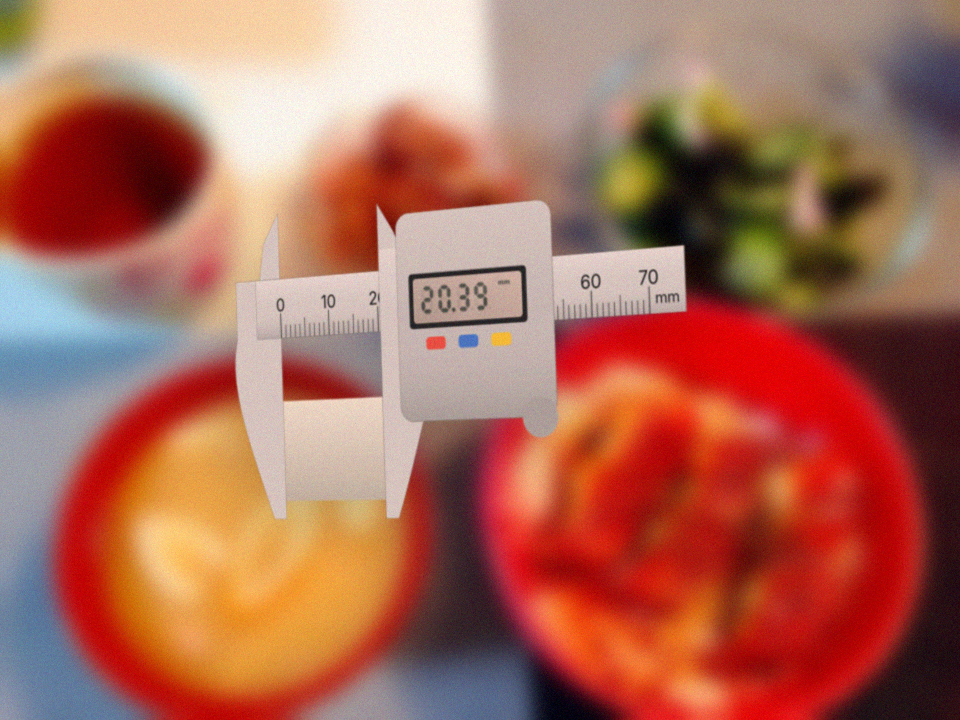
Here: 20.39 mm
